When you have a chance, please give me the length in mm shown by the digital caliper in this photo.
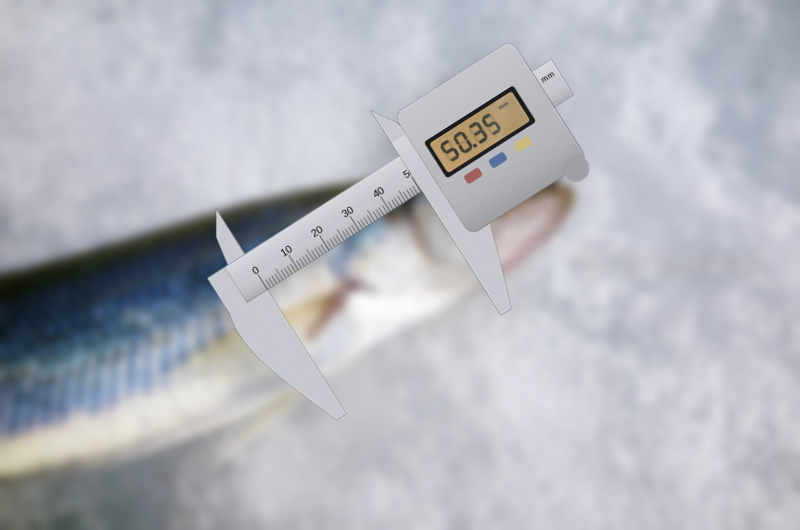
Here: 50.35 mm
